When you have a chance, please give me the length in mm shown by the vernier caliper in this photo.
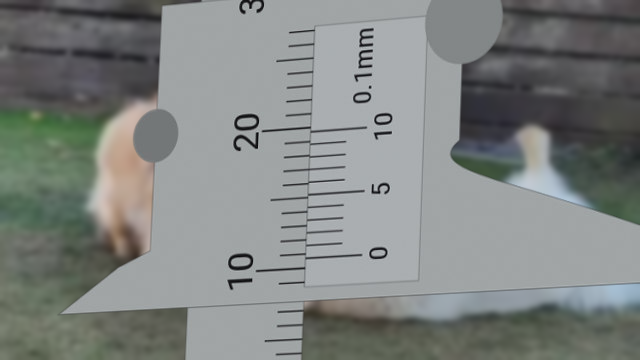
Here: 10.7 mm
